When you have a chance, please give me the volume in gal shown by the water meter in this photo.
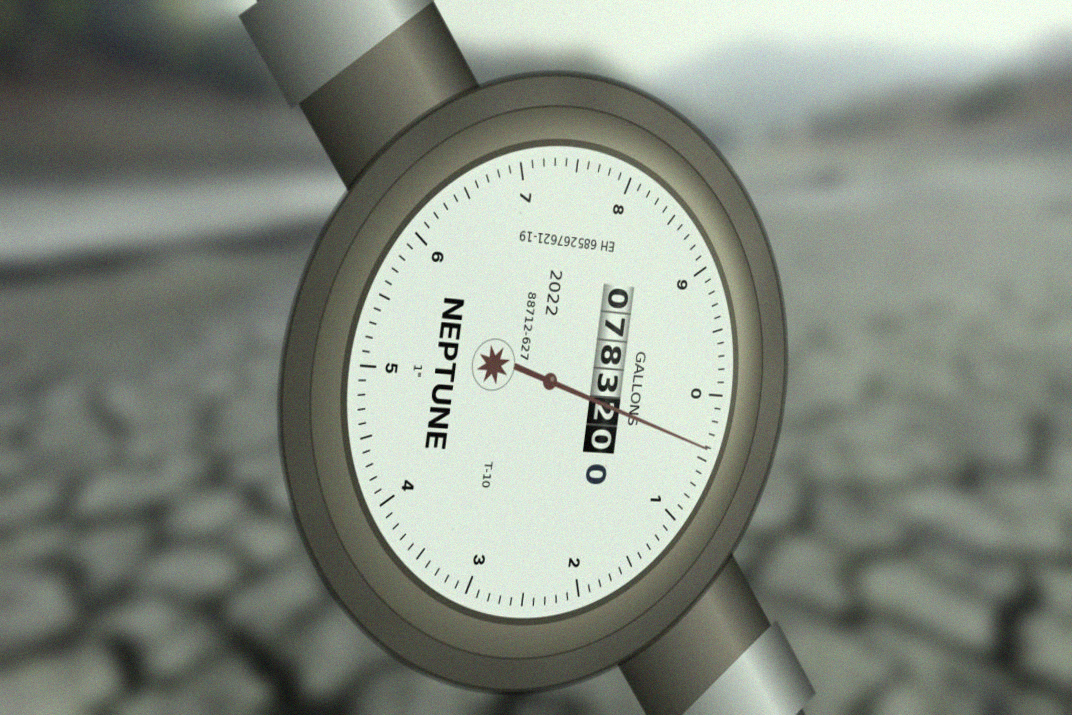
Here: 783200.4 gal
